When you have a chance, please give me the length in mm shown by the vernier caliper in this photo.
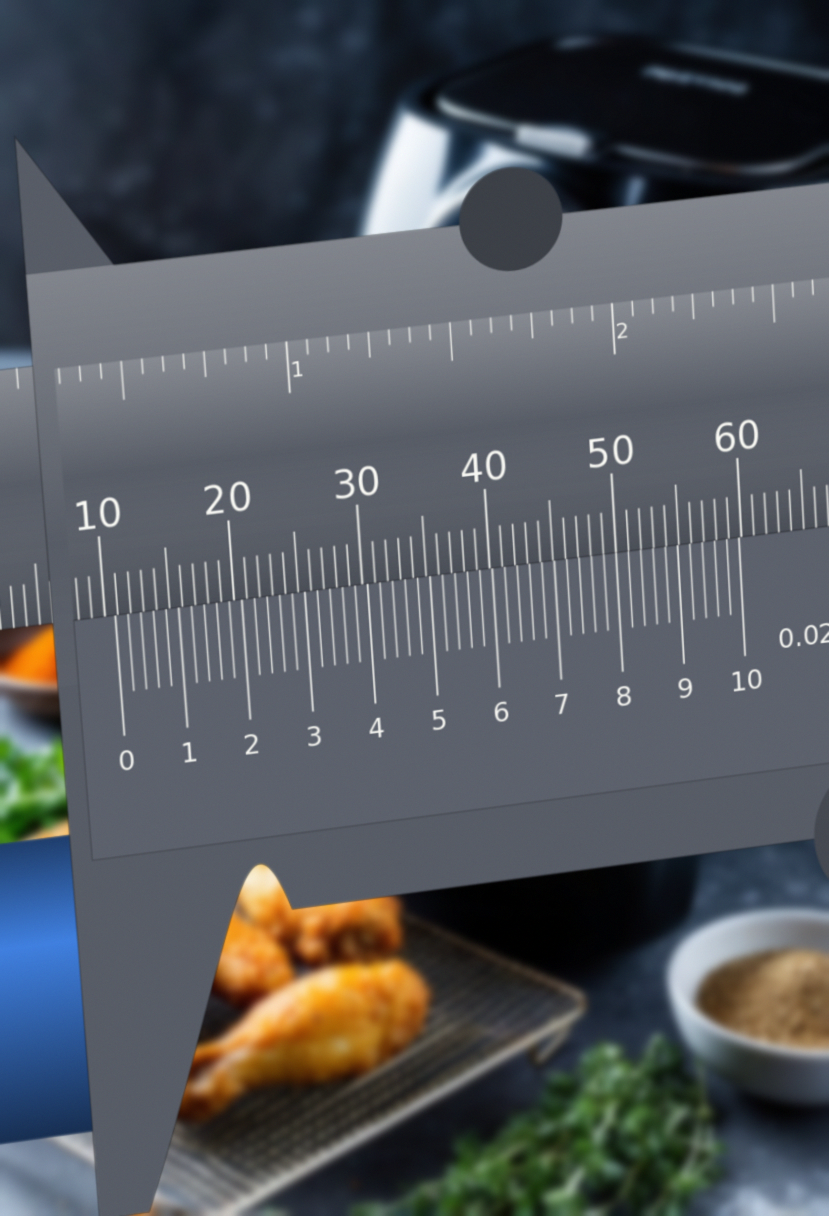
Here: 10.8 mm
